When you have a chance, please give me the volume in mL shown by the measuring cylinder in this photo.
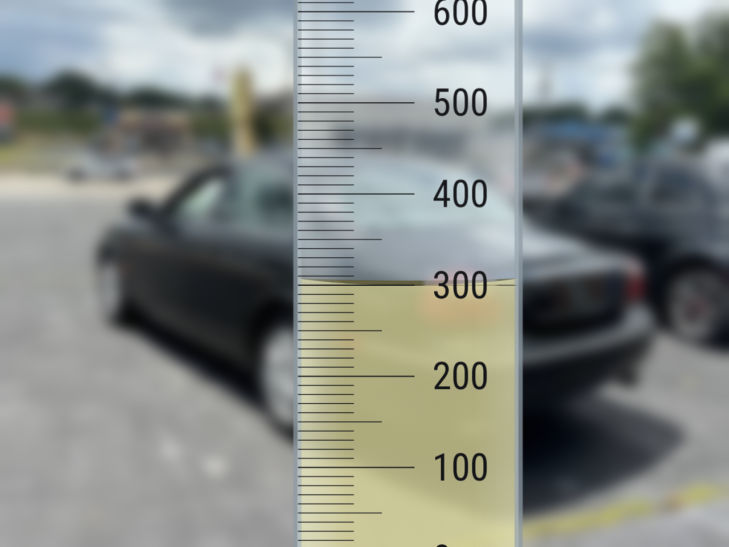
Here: 300 mL
